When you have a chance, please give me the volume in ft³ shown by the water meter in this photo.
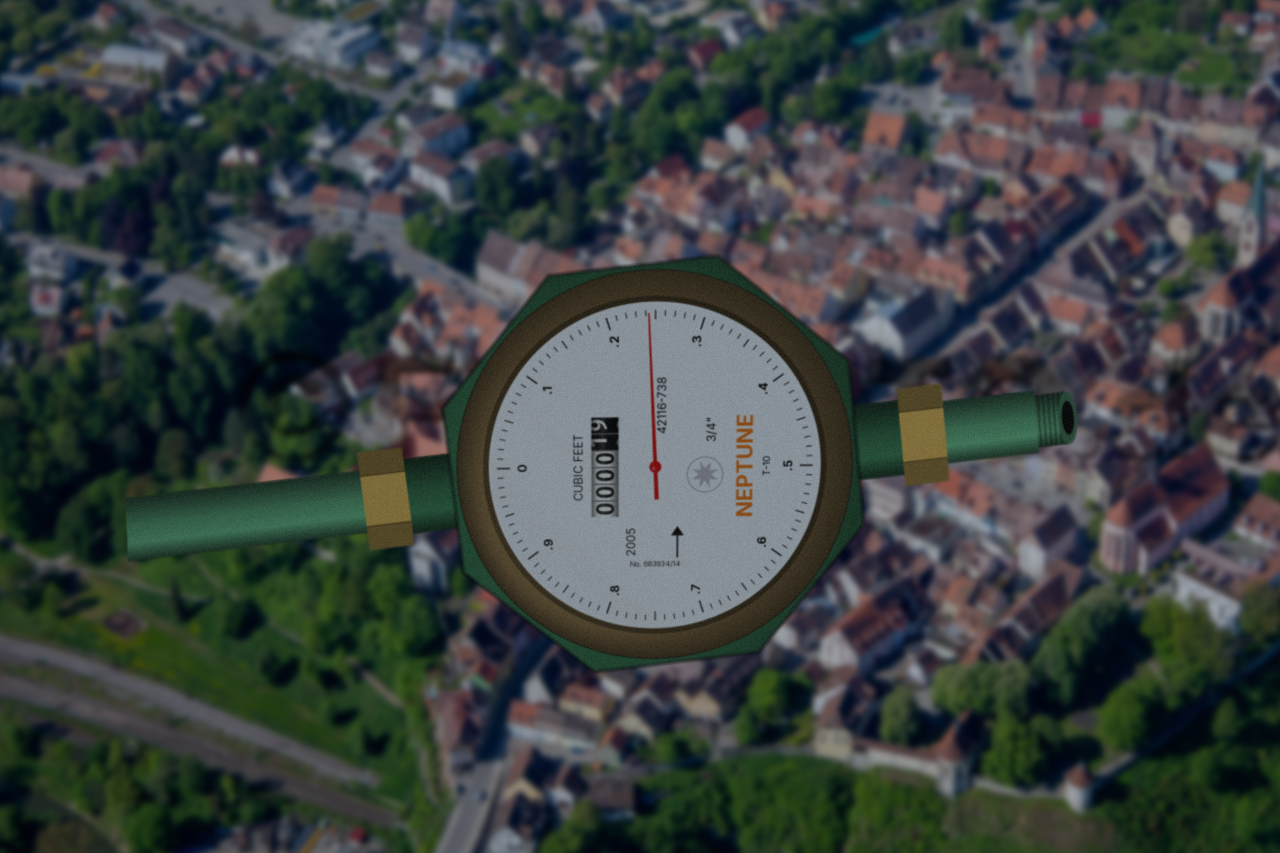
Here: 19.24 ft³
